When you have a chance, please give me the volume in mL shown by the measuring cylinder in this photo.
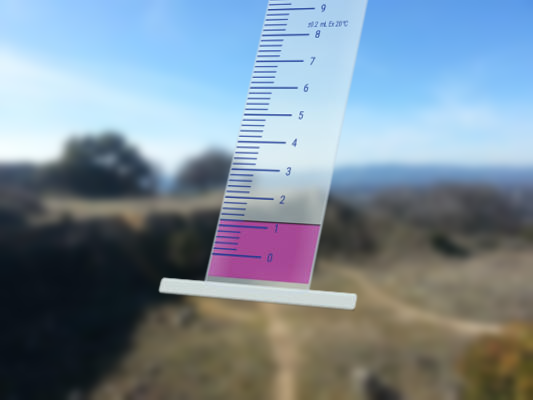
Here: 1.2 mL
